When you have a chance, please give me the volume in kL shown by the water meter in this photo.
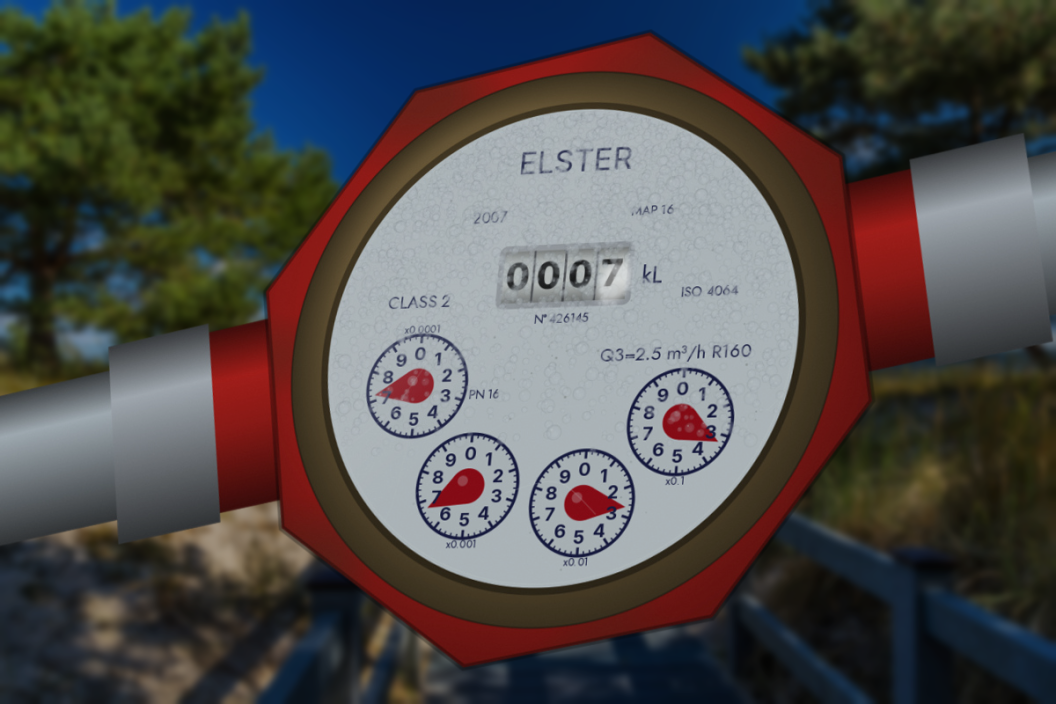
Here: 7.3267 kL
